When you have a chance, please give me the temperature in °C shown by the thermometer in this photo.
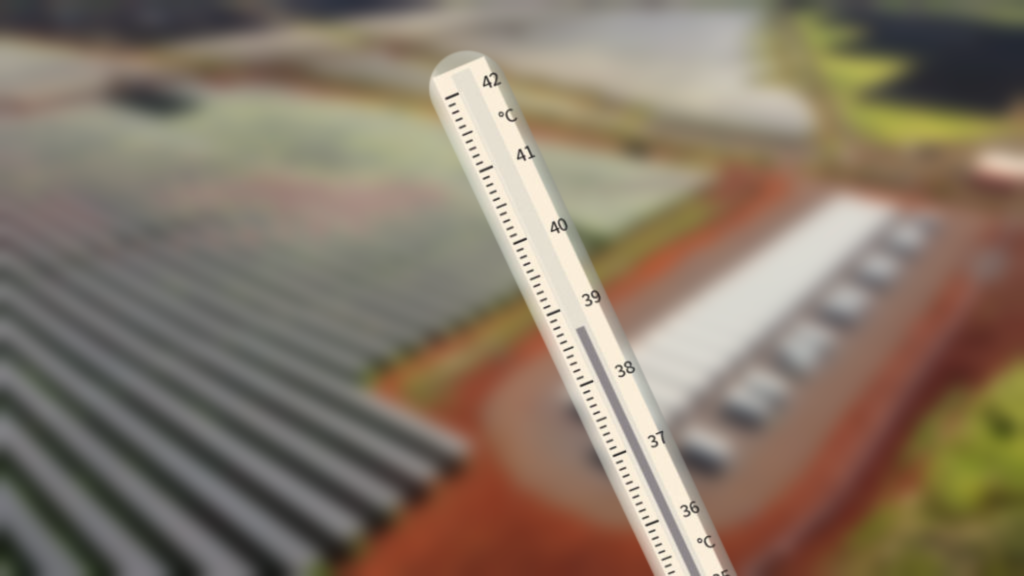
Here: 38.7 °C
